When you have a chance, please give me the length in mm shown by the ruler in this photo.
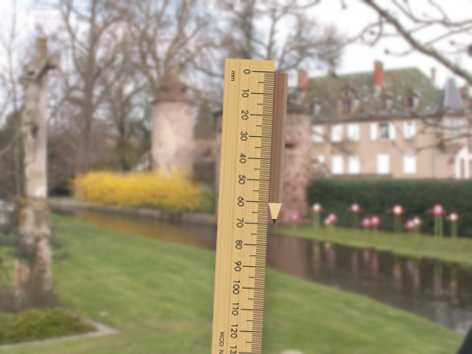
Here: 70 mm
